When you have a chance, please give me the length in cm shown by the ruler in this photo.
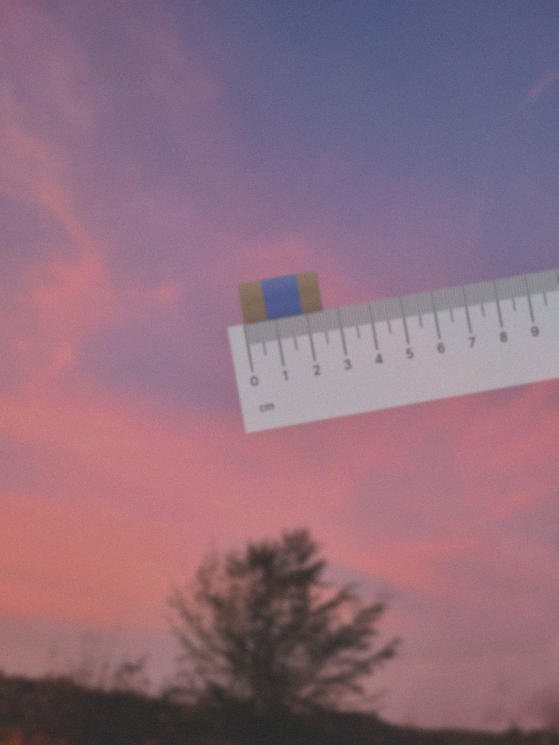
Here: 2.5 cm
